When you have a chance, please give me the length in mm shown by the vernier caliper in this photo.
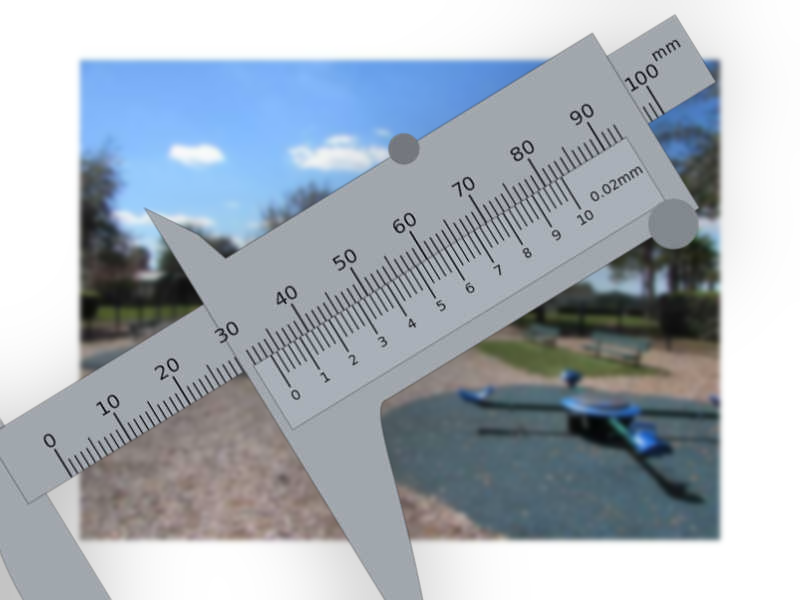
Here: 33.6 mm
